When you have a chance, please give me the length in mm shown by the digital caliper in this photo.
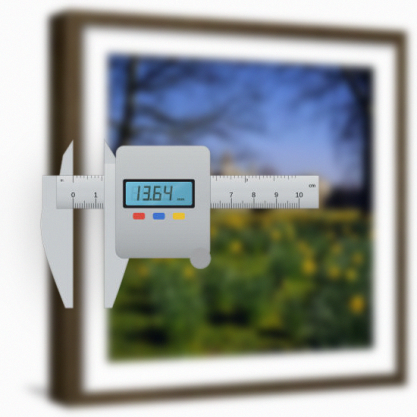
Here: 13.64 mm
